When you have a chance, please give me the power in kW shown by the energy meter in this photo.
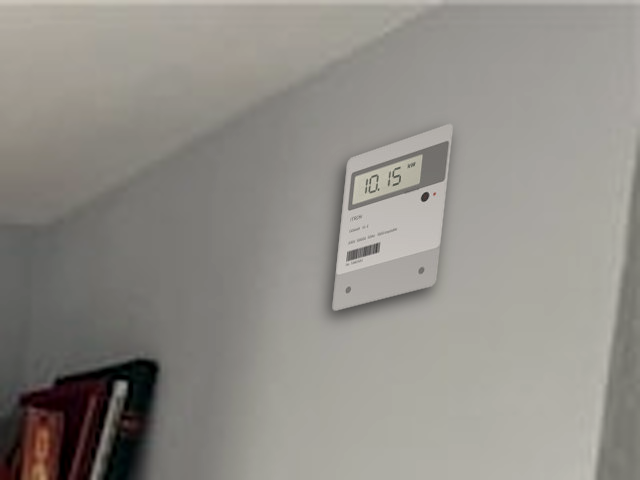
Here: 10.15 kW
